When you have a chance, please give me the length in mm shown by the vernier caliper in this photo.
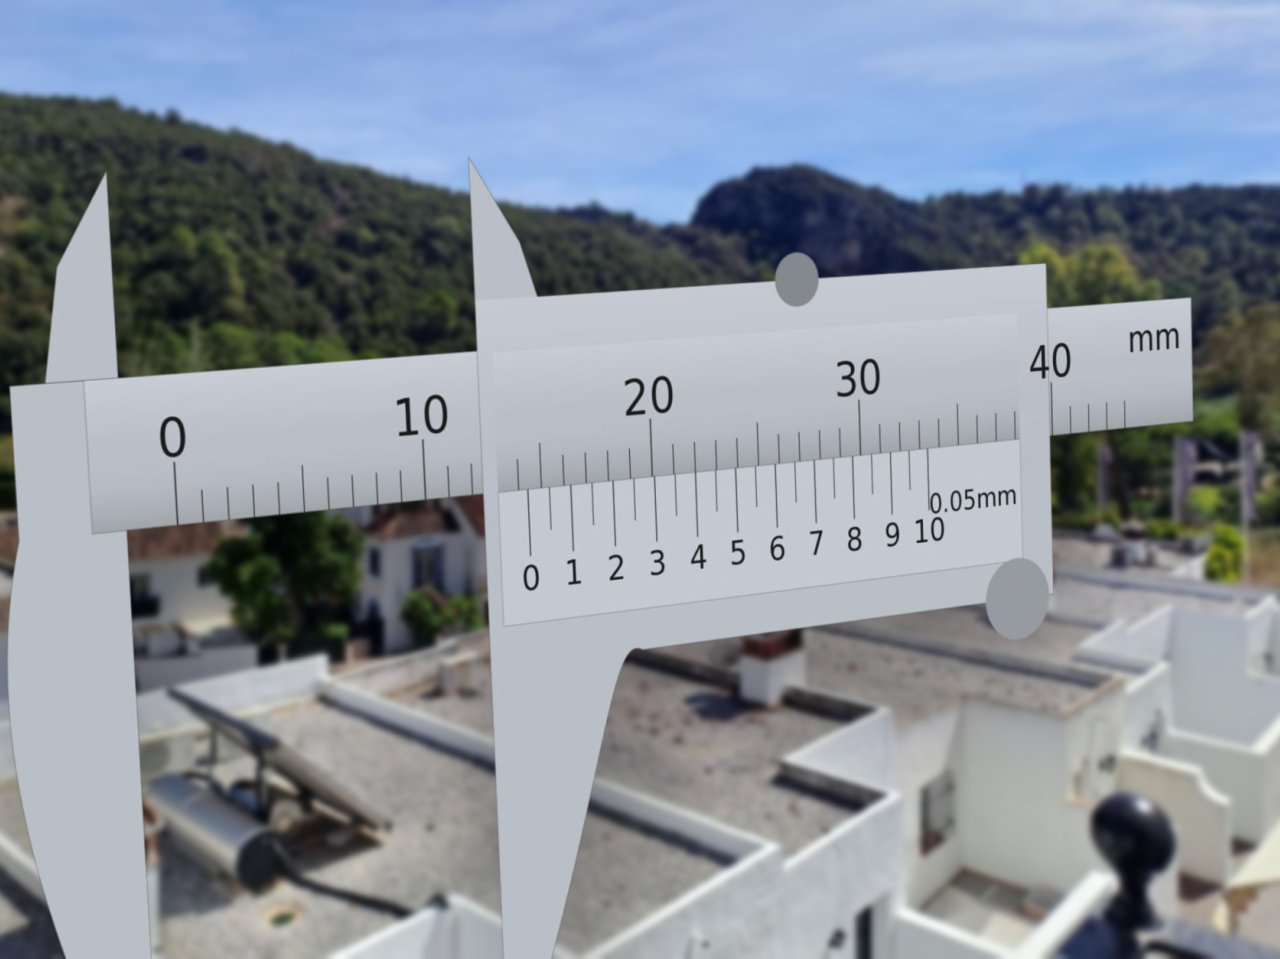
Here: 14.4 mm
